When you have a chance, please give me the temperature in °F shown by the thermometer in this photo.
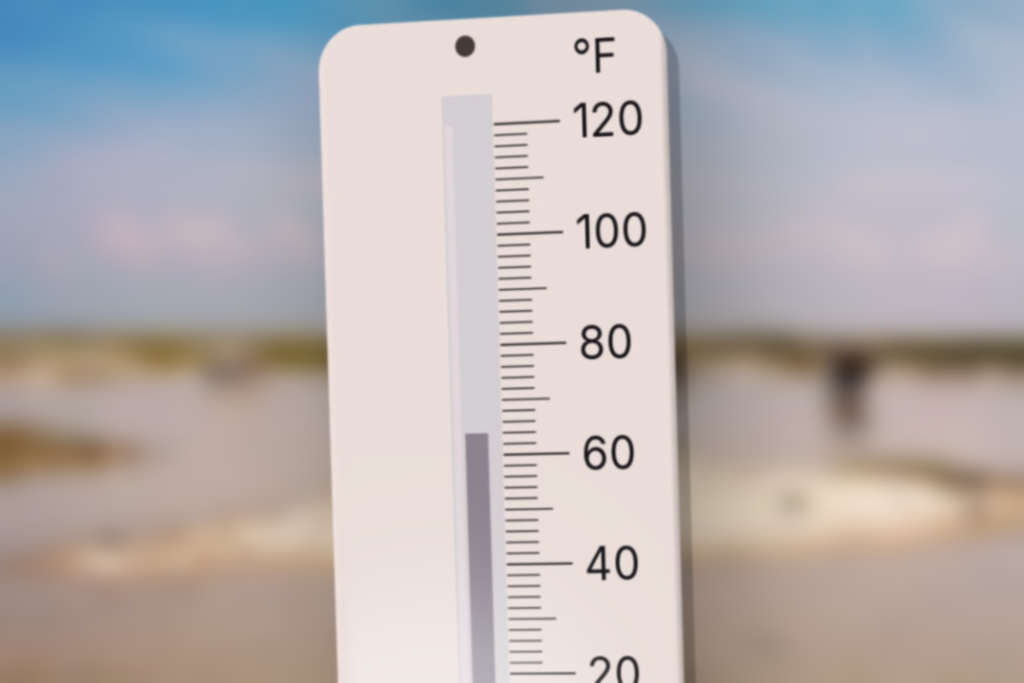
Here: 64 °F
